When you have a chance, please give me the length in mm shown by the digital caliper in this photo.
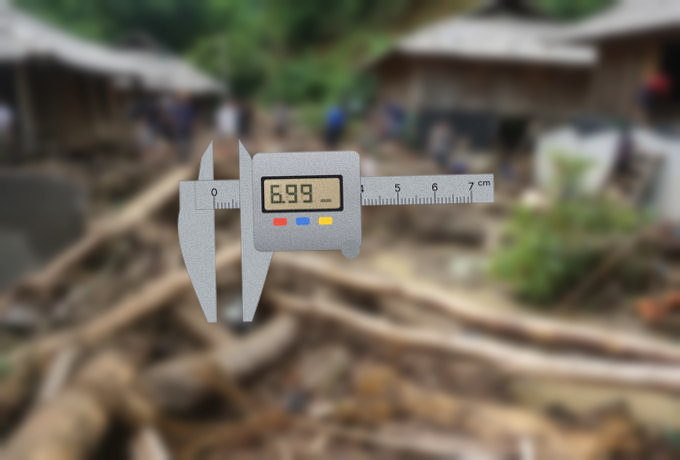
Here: 6.99 mm
